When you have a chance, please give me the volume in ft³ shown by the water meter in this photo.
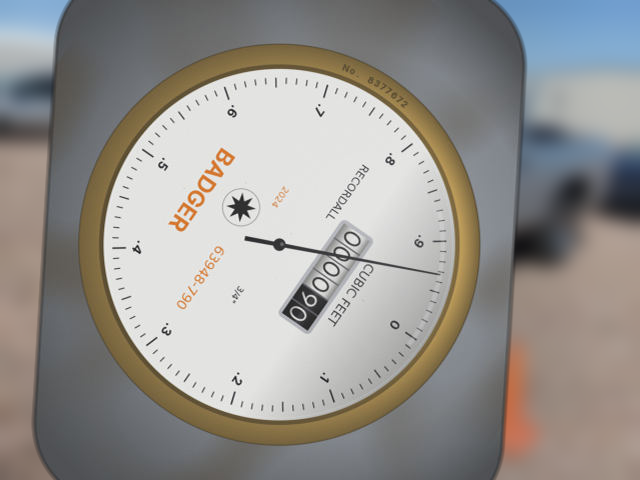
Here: 89.93 ft³
